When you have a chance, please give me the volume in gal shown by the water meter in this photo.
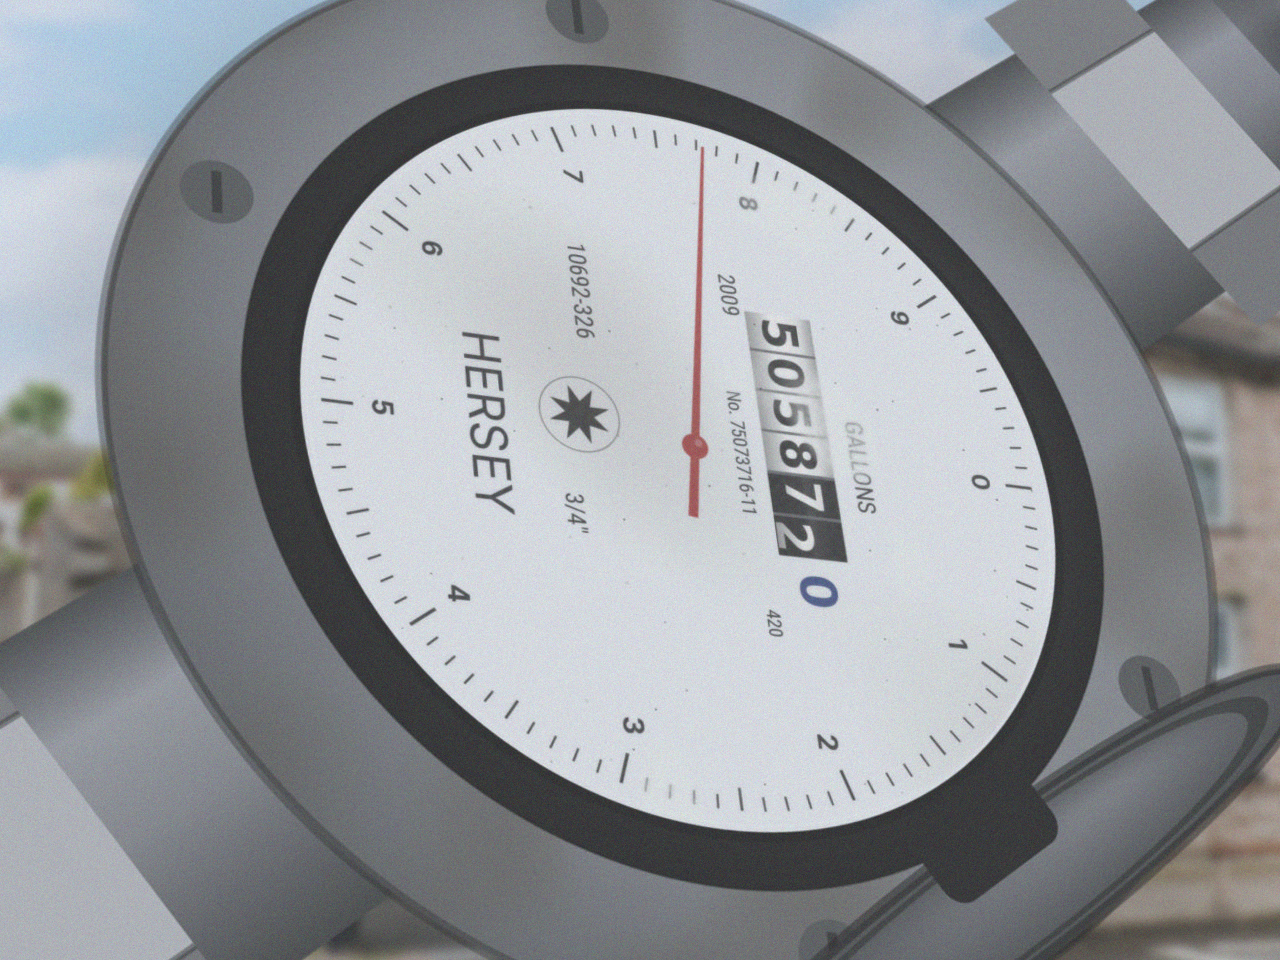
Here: 5058717.7 gal
